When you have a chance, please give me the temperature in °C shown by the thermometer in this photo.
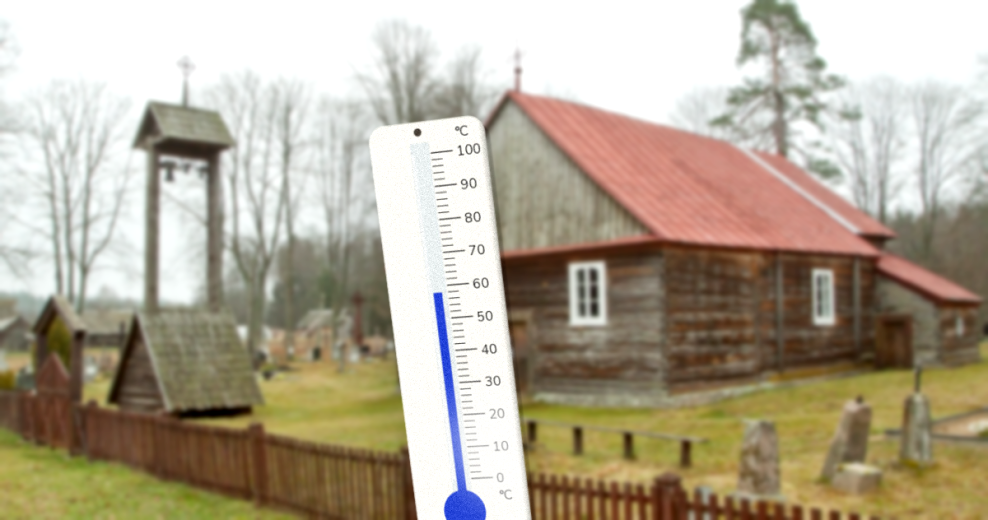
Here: 58 °C
